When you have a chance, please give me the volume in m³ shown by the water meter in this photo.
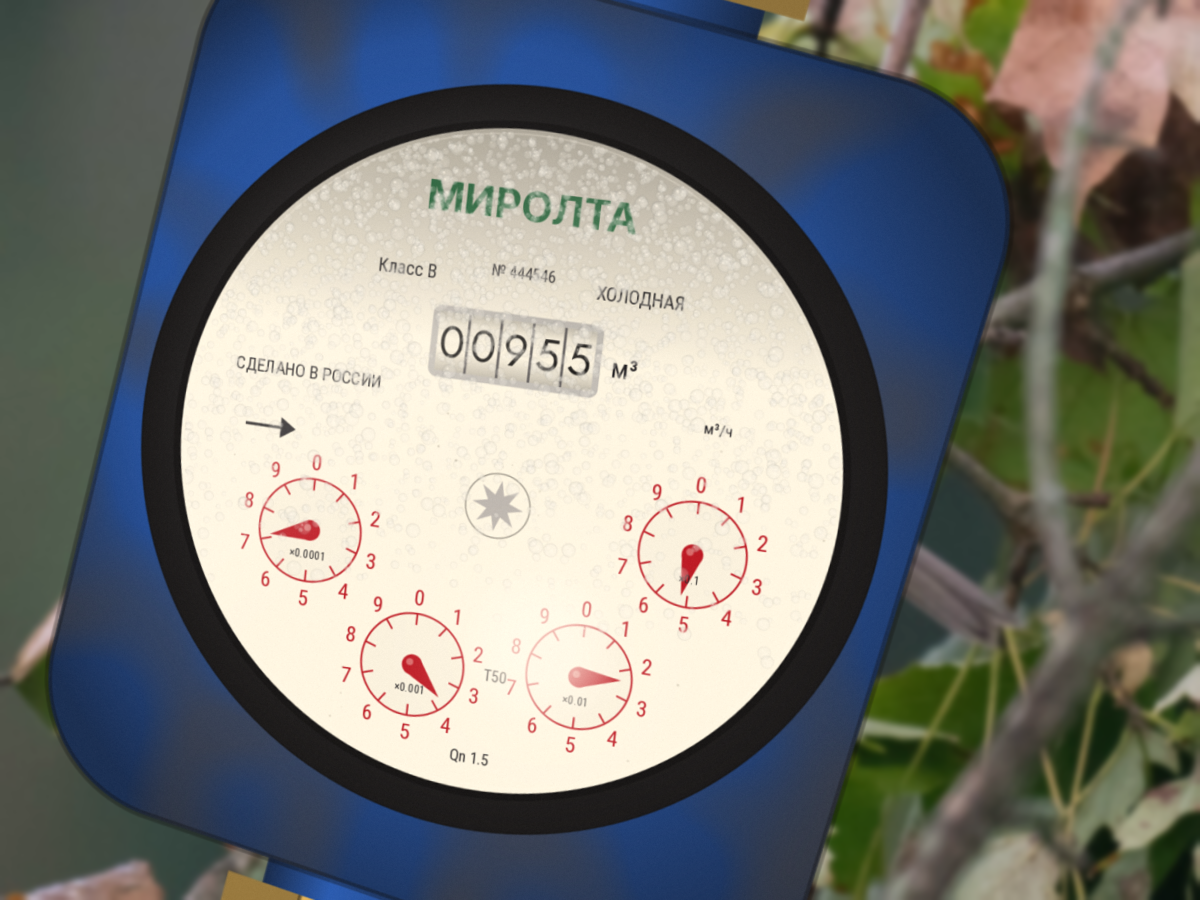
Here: 955.5237 m³
